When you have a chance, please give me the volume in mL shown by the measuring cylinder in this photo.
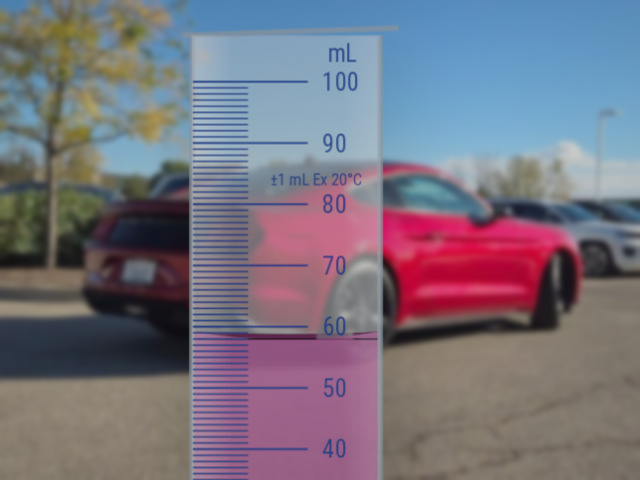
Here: 58 mL
